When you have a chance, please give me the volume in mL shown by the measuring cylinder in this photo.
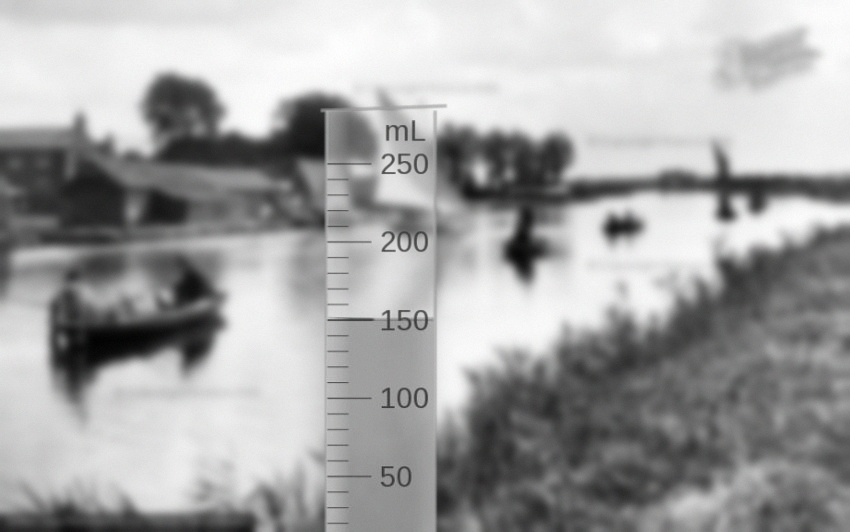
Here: 150 mL
